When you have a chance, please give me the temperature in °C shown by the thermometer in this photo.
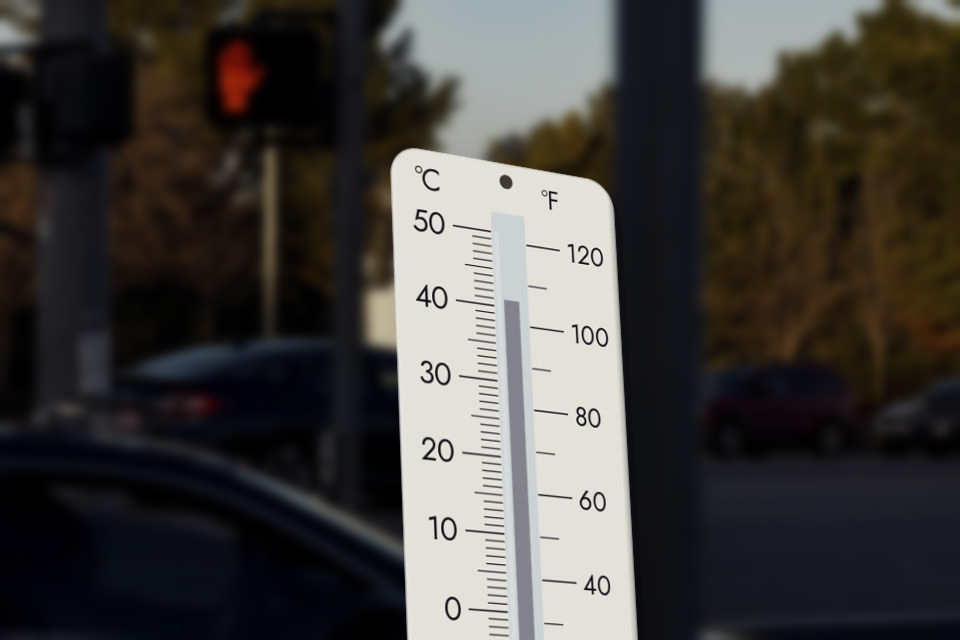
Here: 41 °C
